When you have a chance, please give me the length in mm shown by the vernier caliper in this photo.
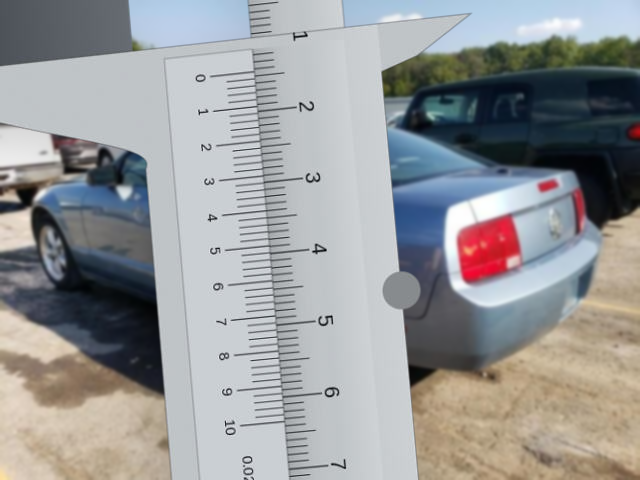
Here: 14.4 mm
